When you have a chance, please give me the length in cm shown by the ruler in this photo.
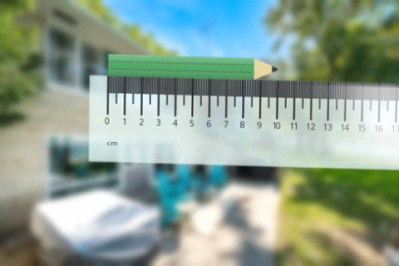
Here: 10 cm
